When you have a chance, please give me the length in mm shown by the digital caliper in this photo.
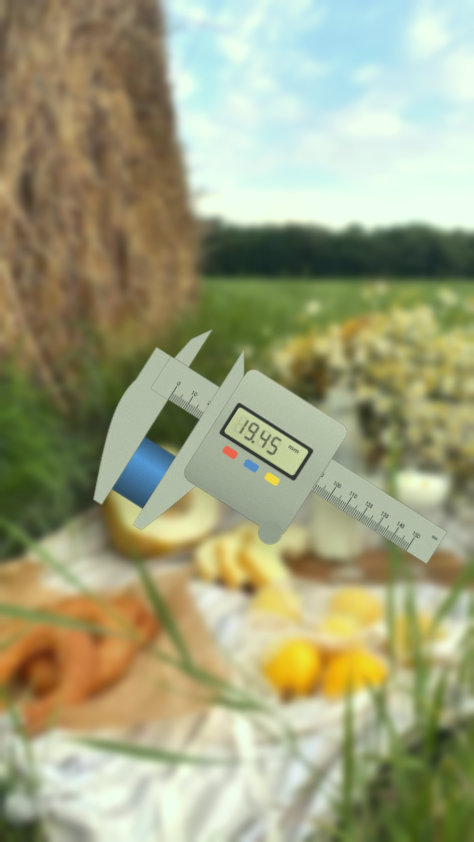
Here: 19.45 mm
